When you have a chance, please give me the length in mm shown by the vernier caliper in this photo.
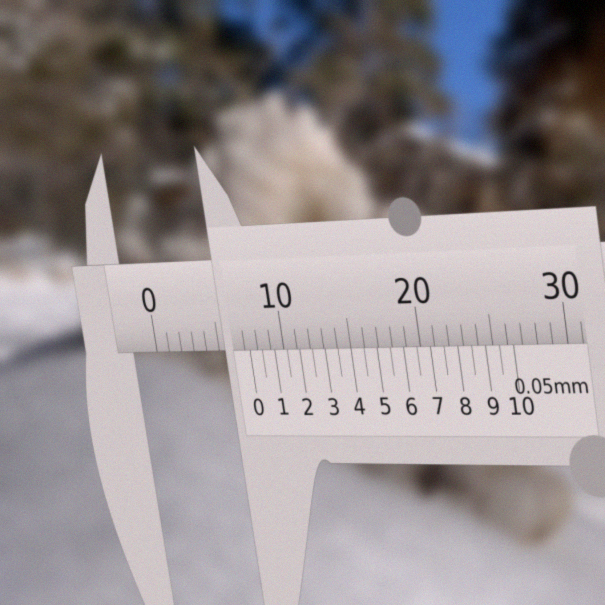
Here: 7.4 mm
